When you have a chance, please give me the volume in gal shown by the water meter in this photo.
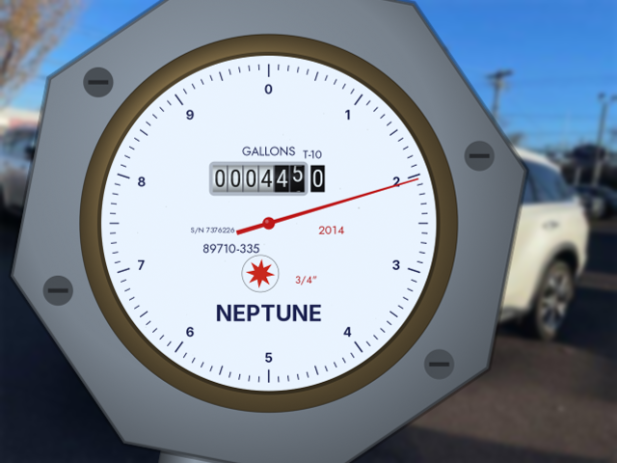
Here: 4452.0 gal
